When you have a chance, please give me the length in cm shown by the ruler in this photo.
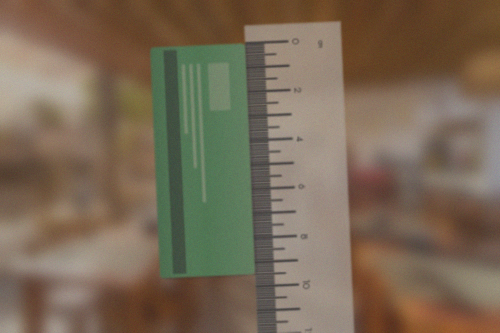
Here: 9.5 cm
